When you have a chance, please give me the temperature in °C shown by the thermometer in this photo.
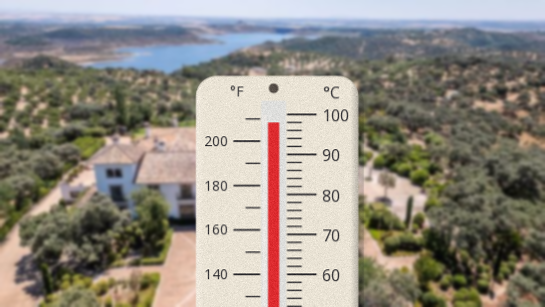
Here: 98 °C
